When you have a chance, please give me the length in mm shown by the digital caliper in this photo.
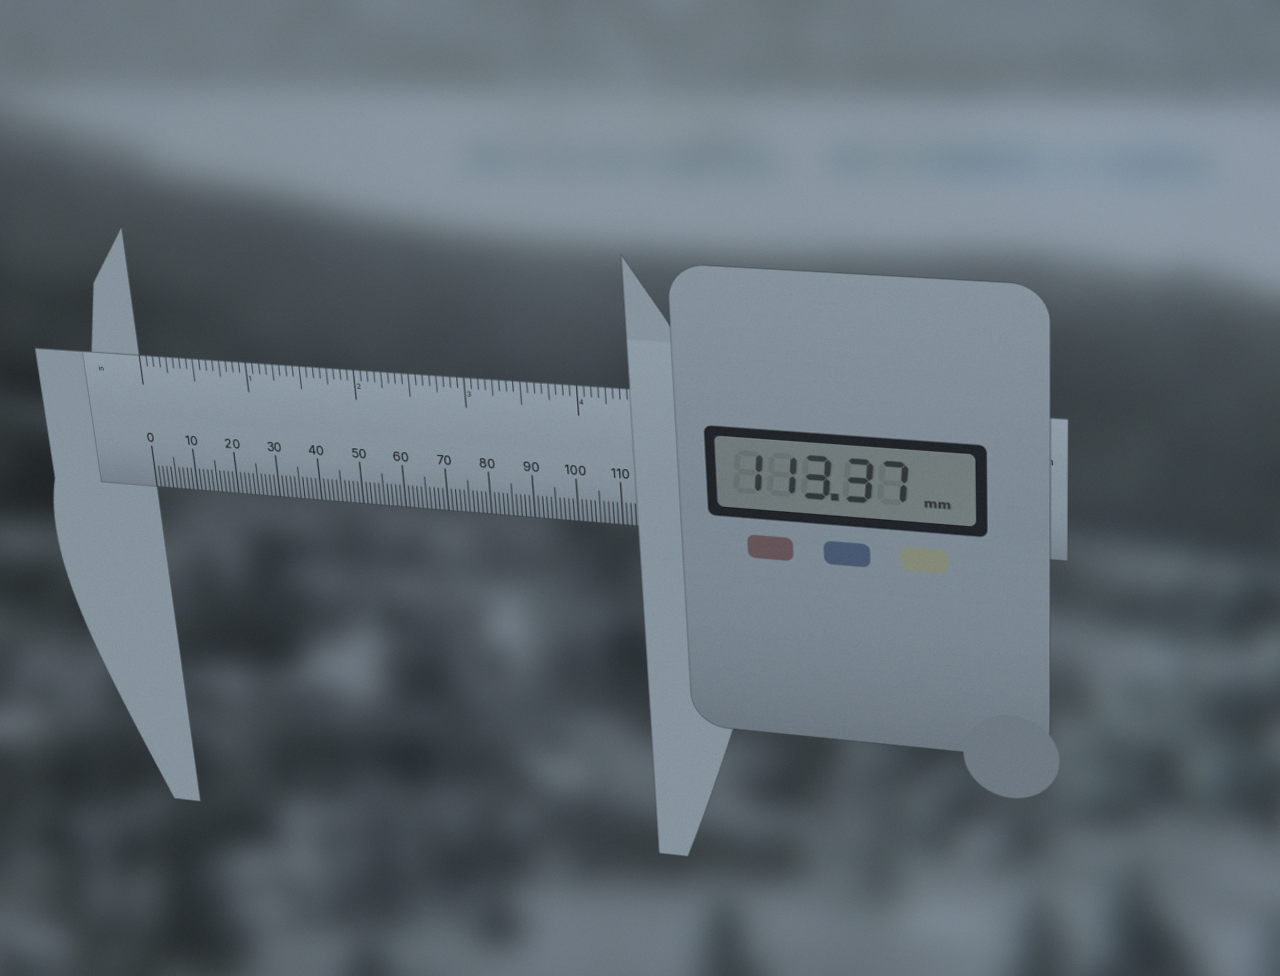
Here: 113.37 mm
